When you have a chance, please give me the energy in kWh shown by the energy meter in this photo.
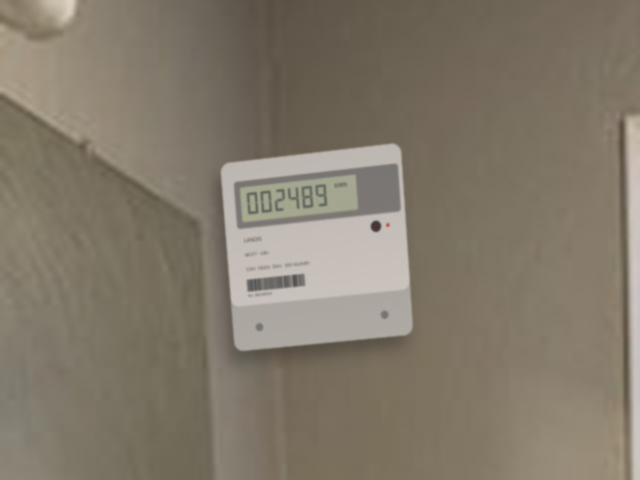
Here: 2489 kWh
